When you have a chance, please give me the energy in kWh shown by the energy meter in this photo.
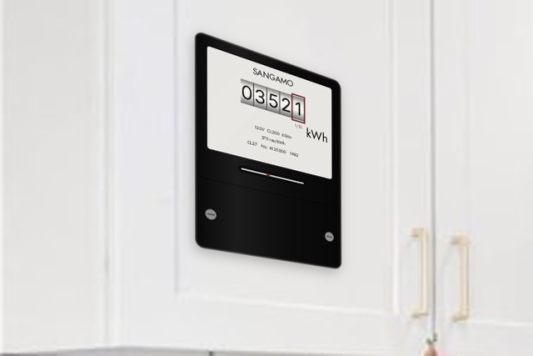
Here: 352.1 kWh
